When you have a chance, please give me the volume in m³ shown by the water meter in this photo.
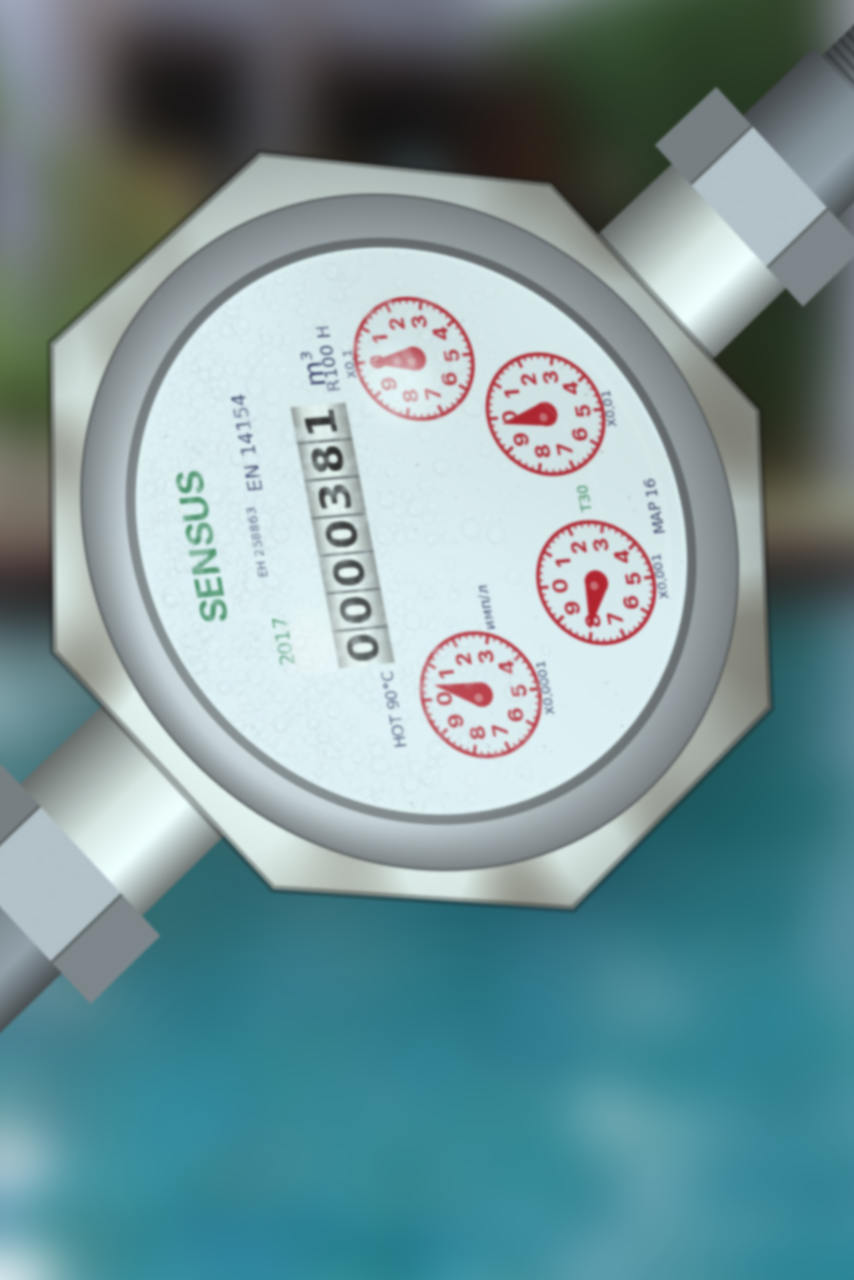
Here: 380.9980 m³
